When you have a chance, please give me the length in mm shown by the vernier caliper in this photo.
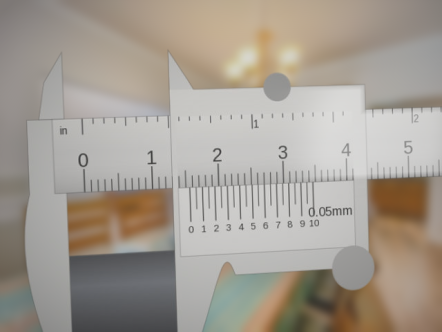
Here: 15.6 mm
